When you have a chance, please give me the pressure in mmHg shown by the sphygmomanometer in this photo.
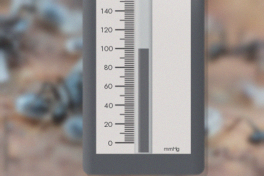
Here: 100 mmHg
